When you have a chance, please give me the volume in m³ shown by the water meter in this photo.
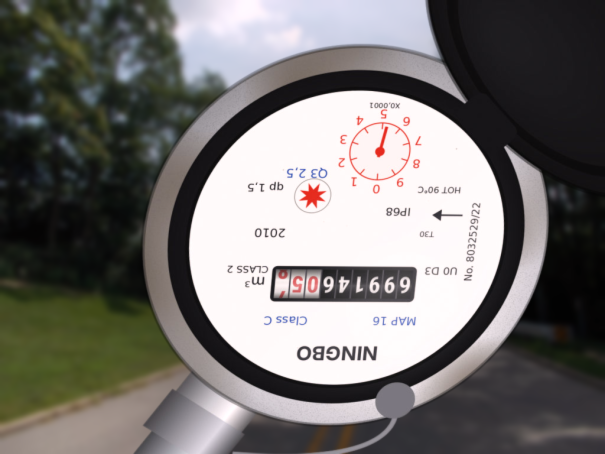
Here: 699146.0575 m³
